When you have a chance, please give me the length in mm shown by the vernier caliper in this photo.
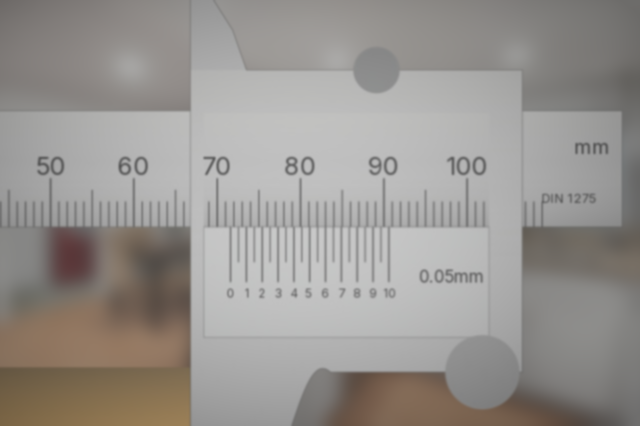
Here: 71.6 mm
